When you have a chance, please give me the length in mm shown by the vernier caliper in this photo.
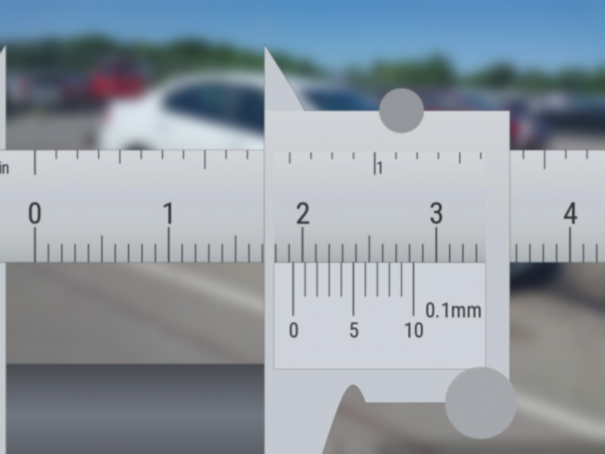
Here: 19.3 mm
